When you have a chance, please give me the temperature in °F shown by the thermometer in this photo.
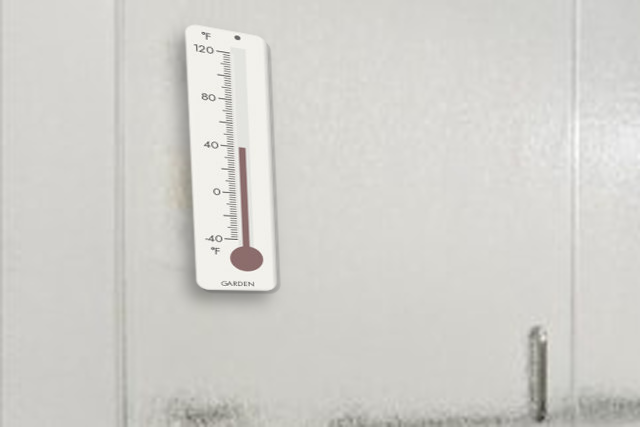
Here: 40 °F
